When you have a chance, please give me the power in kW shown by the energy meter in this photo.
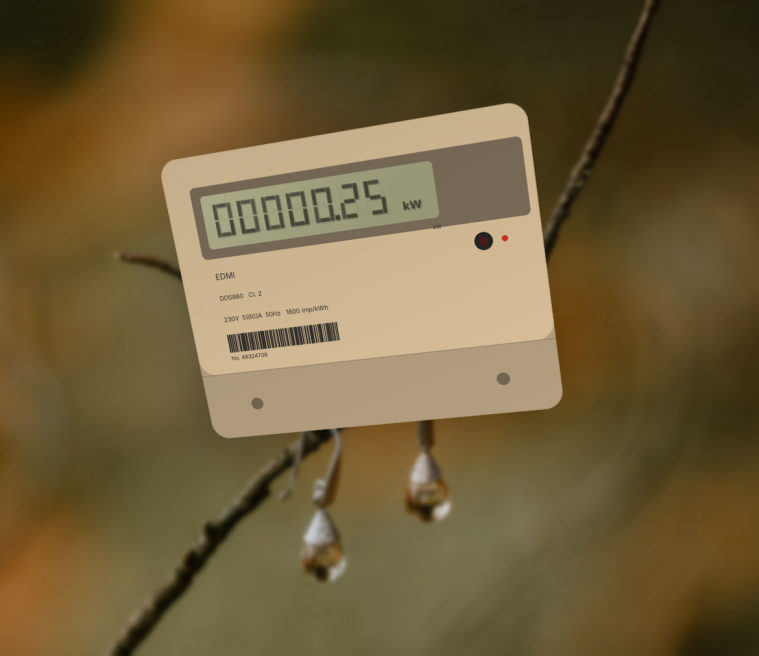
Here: 0.25 kW
